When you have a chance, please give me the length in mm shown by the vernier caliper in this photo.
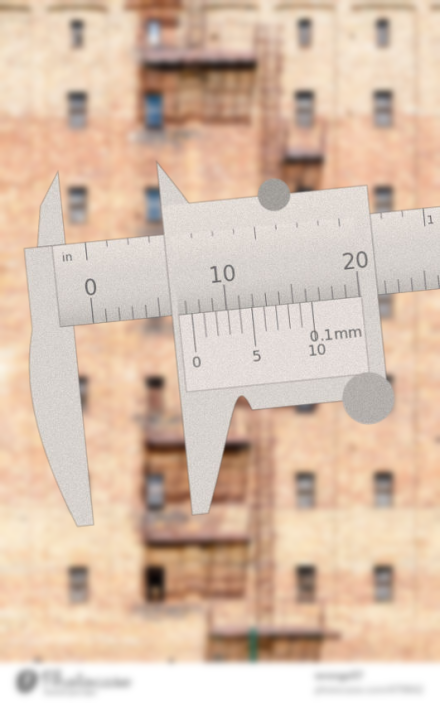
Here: 7.4 mm
